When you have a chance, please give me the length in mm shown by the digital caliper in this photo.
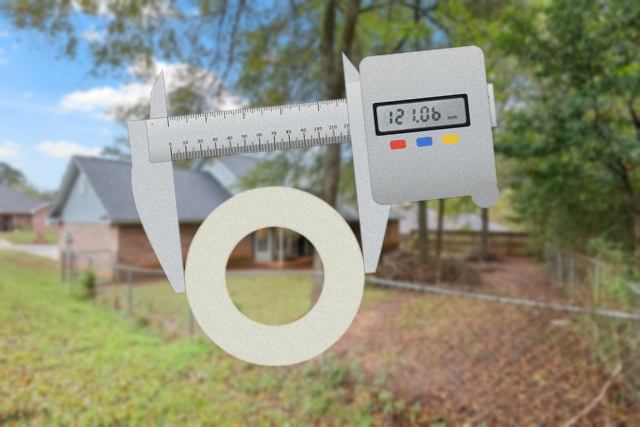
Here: 121.06 mm
